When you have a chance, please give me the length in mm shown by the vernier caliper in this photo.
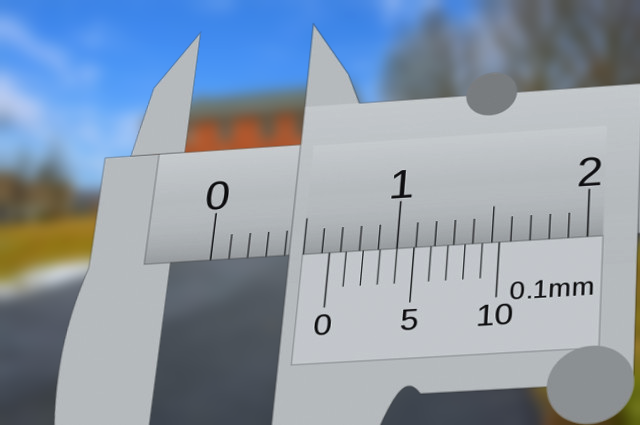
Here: 6.4 mm
